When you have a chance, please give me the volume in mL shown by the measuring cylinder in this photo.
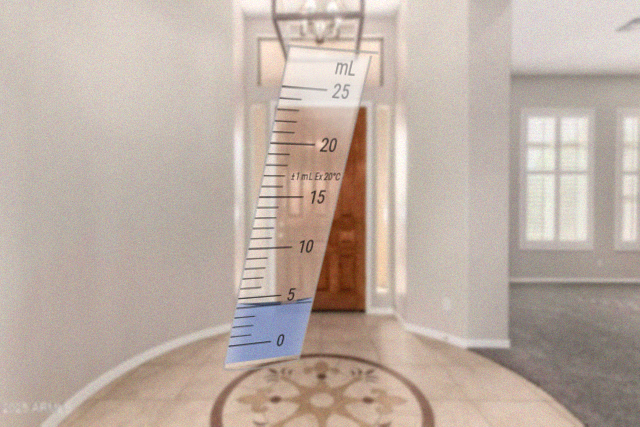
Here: 4 mL
